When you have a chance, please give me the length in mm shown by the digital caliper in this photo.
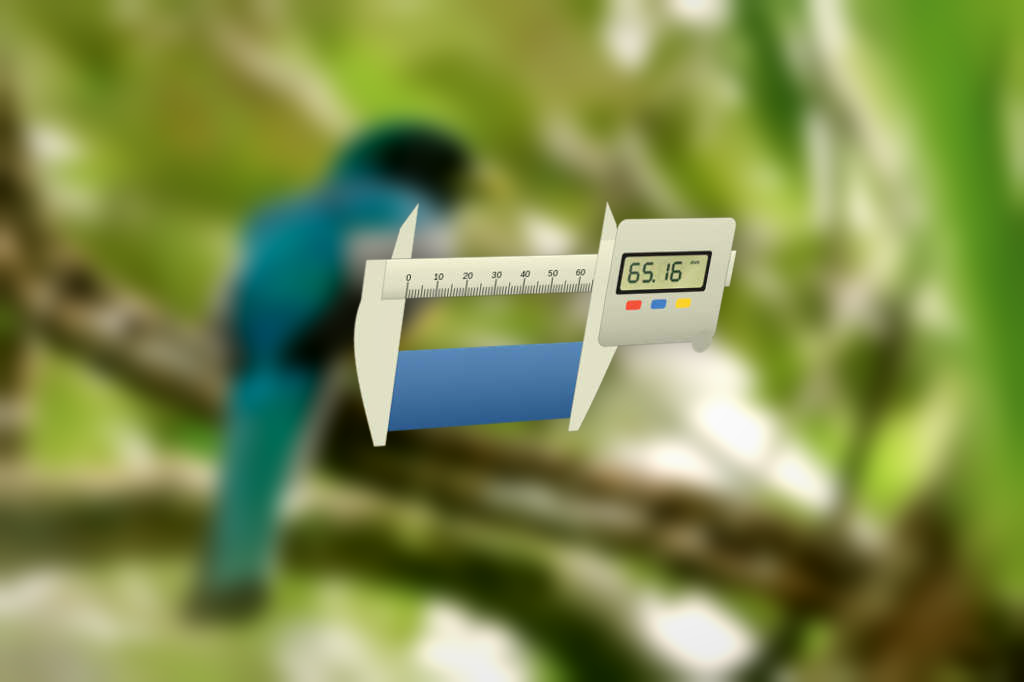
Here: 65.16 mm
